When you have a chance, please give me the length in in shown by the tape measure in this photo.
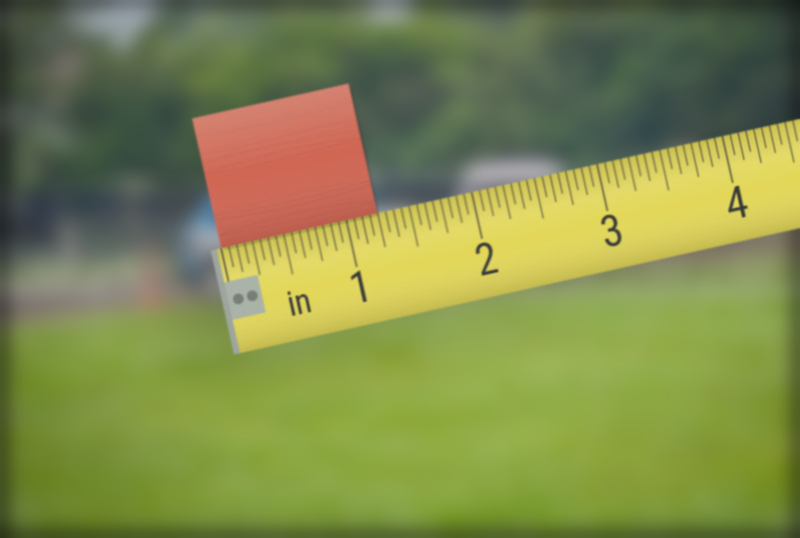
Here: 1.25 in
